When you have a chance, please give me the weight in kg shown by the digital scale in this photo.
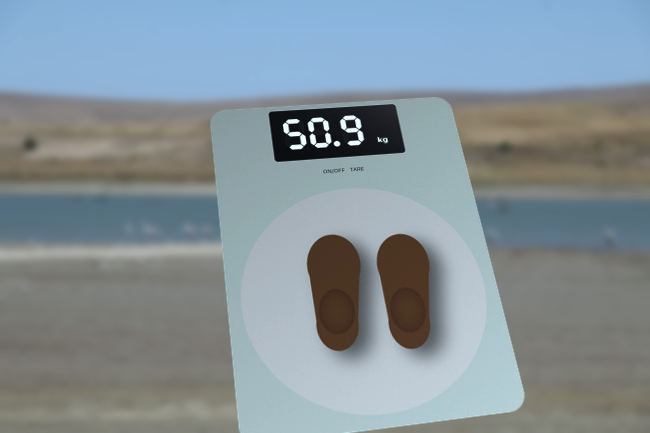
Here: 50.9 kg
